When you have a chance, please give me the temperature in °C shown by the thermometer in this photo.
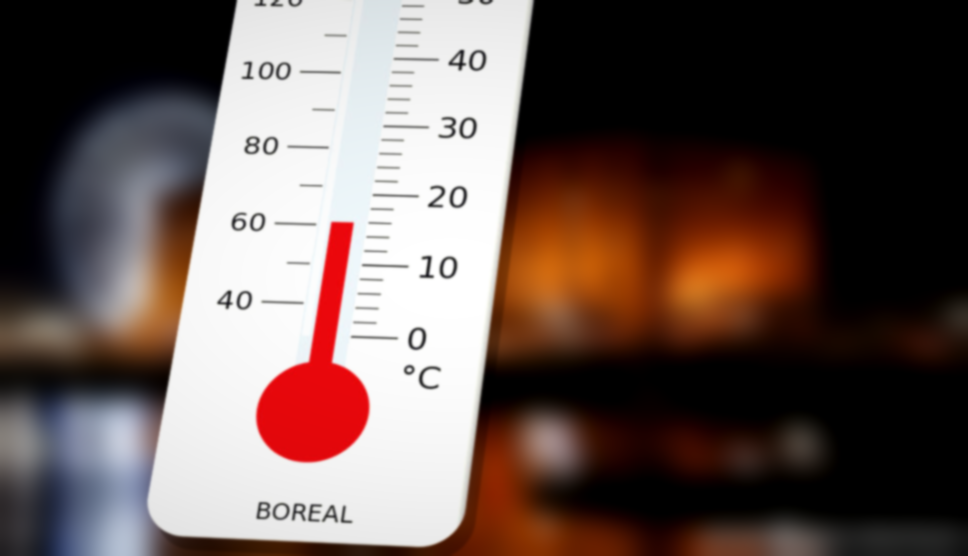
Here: 16 °C
